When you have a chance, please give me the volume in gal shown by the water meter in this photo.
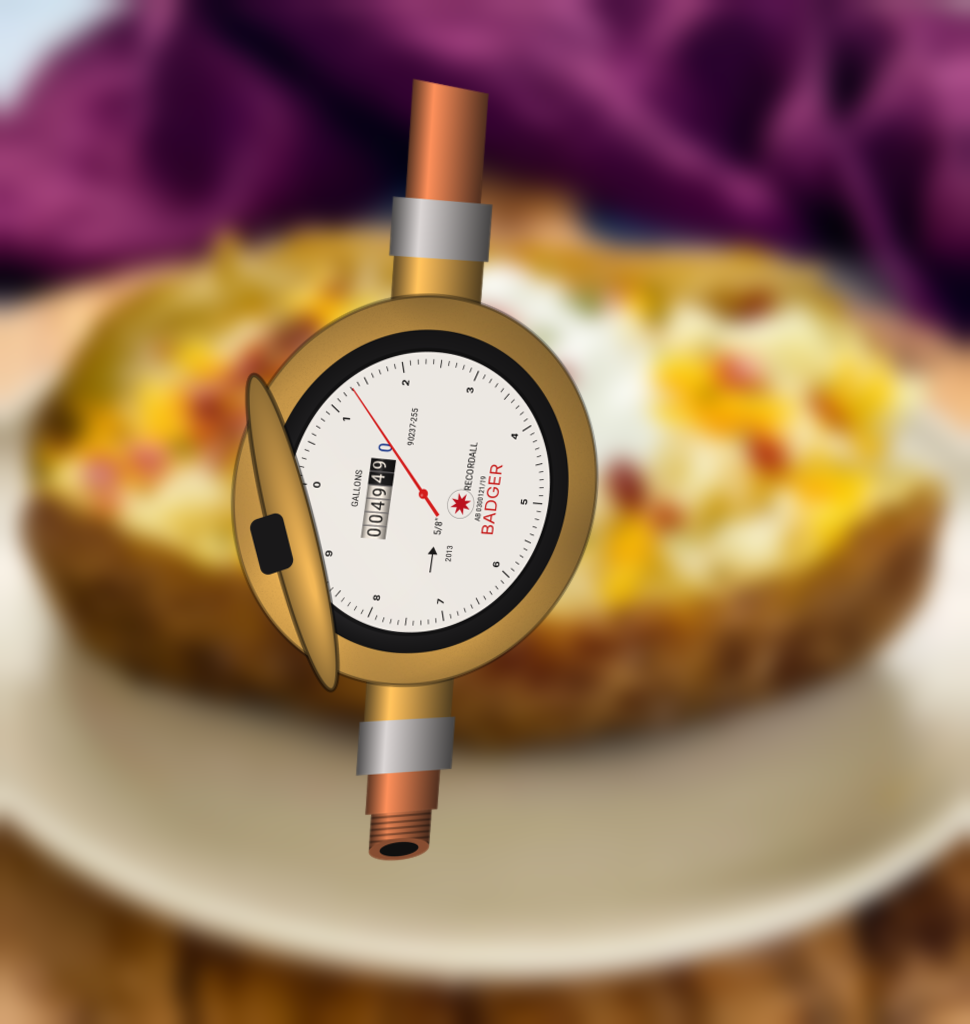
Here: 49491.3 gal
